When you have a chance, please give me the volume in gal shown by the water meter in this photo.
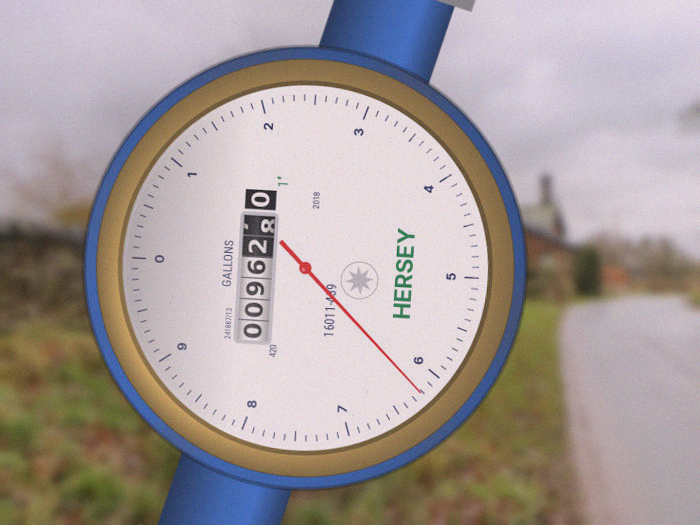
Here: 96276.2 gal
